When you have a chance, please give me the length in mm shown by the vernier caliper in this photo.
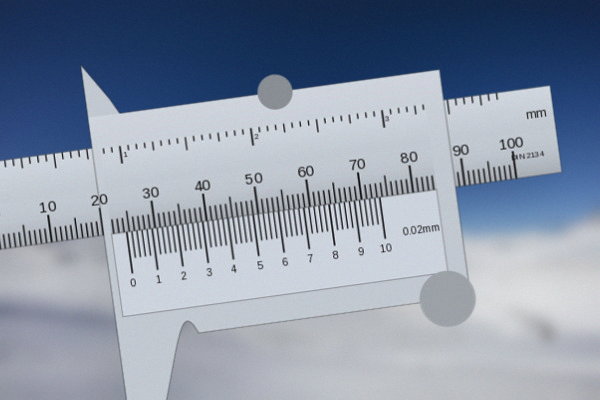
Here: 24.5 mm
